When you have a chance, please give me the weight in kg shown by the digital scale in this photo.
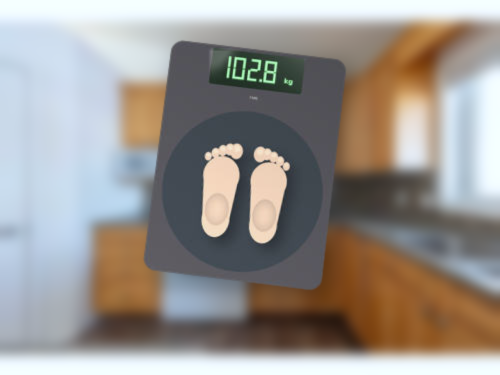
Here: 102.8 kg
